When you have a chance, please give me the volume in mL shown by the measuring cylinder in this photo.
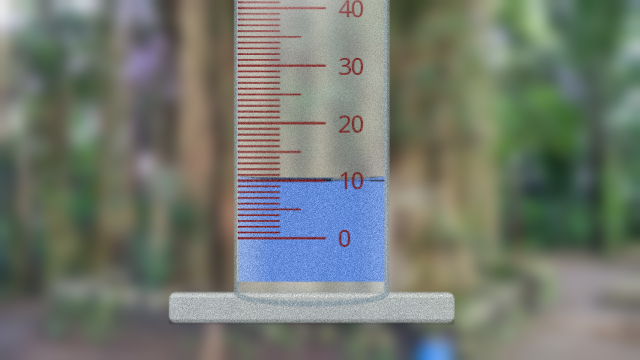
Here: 10 mL
